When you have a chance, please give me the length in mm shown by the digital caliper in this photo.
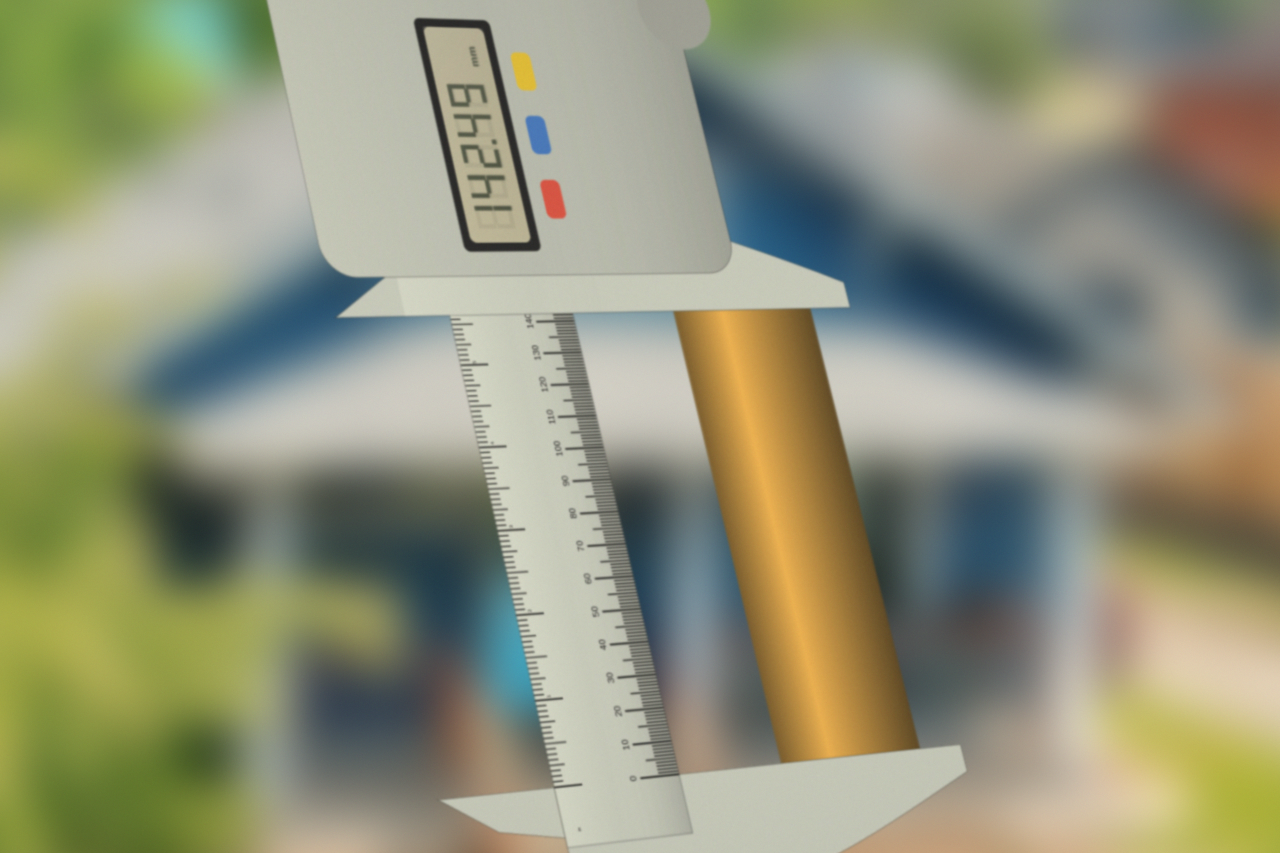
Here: 142.49 mm
